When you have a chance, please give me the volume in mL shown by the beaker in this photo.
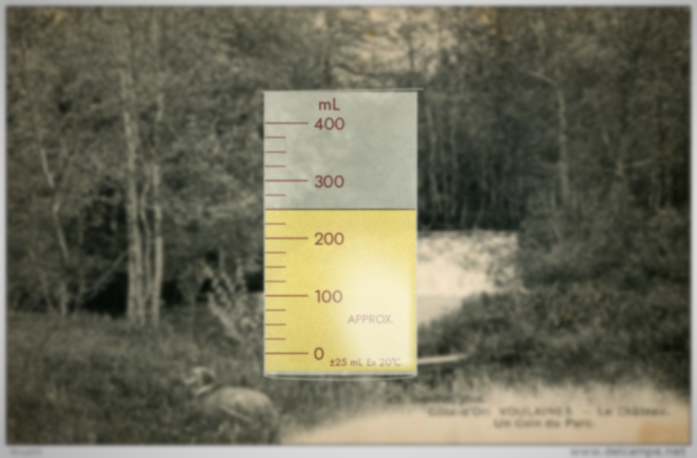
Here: 250 mL
